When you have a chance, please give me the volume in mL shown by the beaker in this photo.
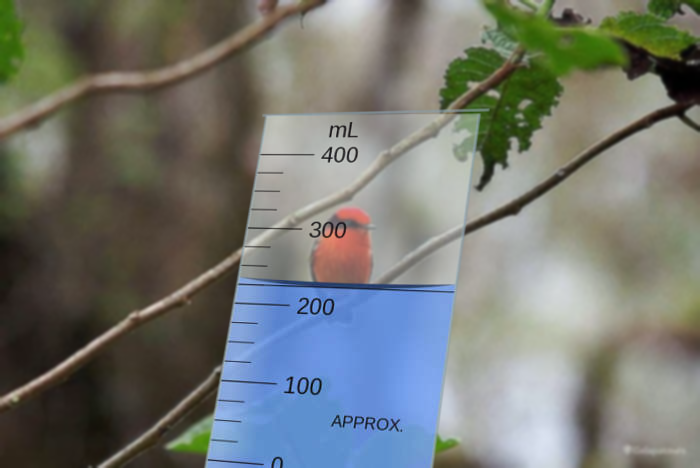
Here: 225 mL
